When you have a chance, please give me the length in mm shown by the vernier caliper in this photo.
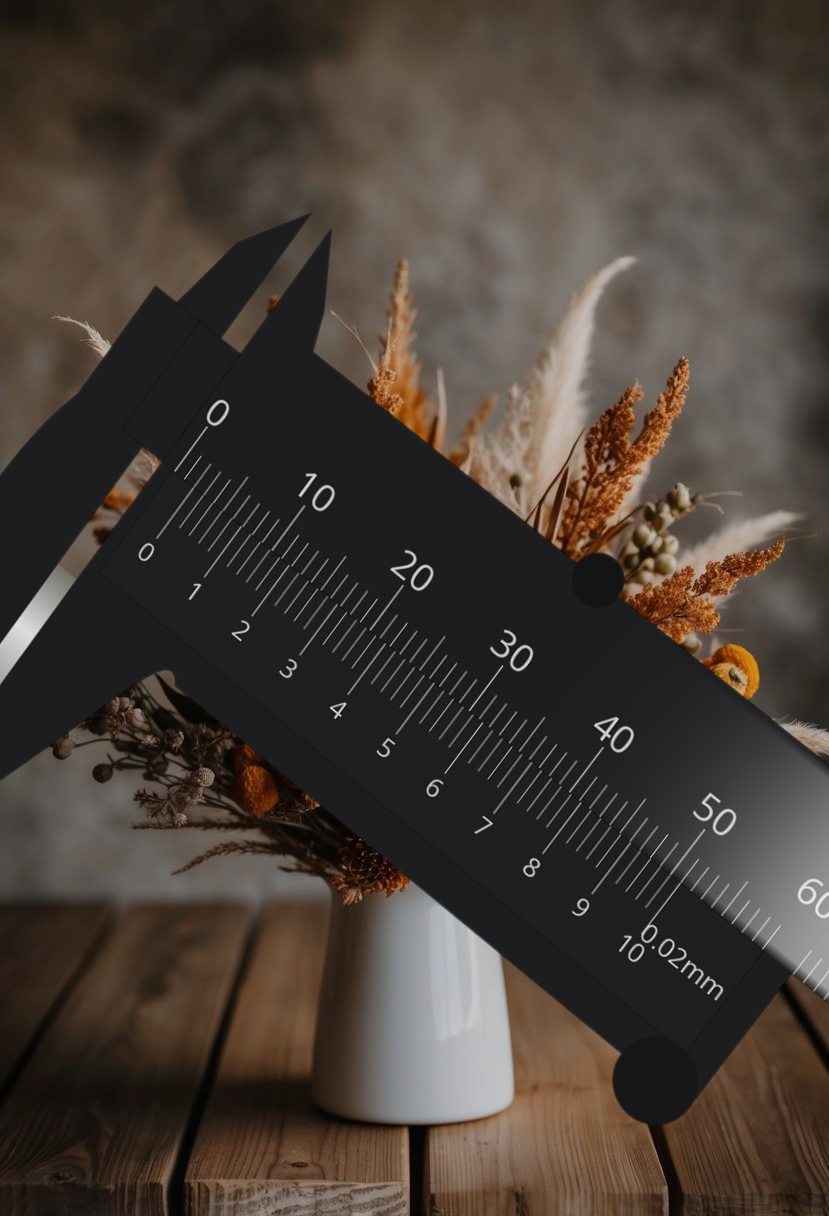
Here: 2.0 mm
